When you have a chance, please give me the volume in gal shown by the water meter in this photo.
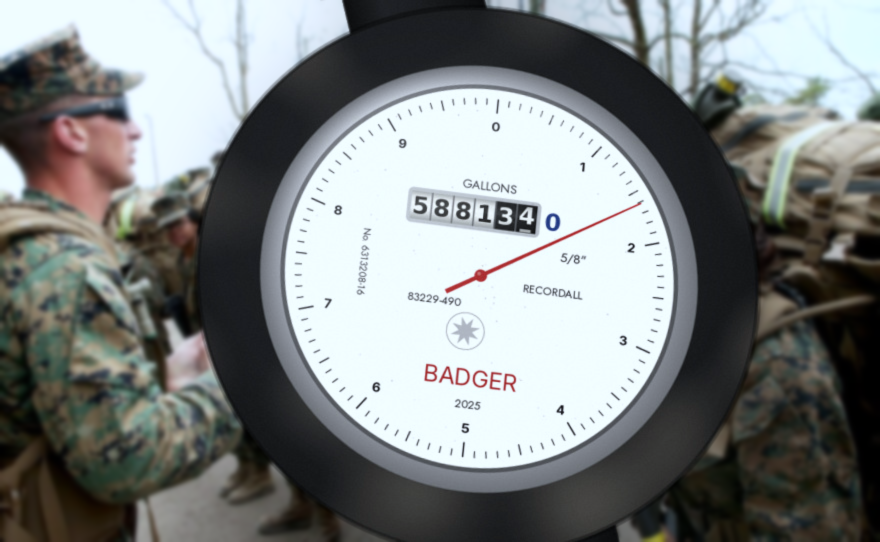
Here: 5881341.6 gal
